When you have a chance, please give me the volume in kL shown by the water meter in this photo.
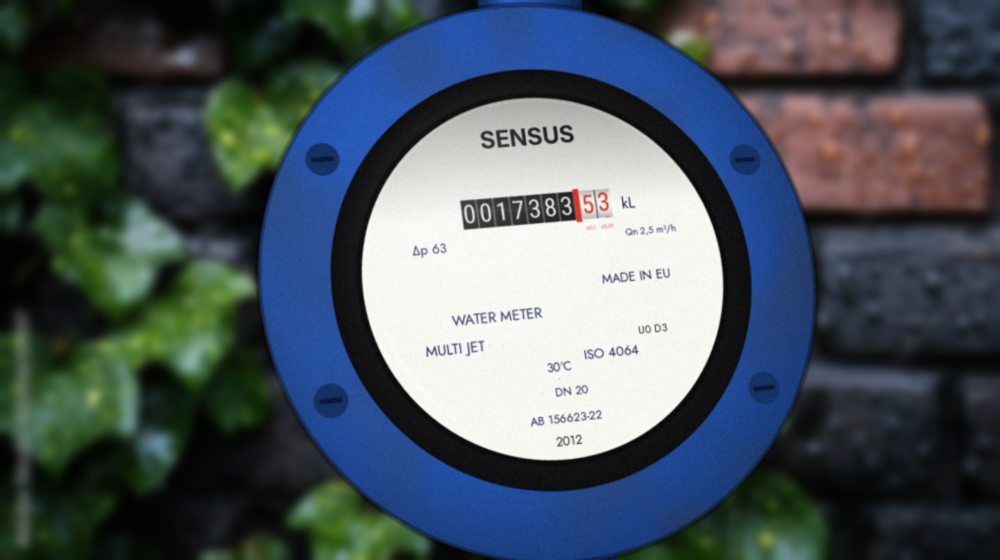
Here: 17383.53 kL
